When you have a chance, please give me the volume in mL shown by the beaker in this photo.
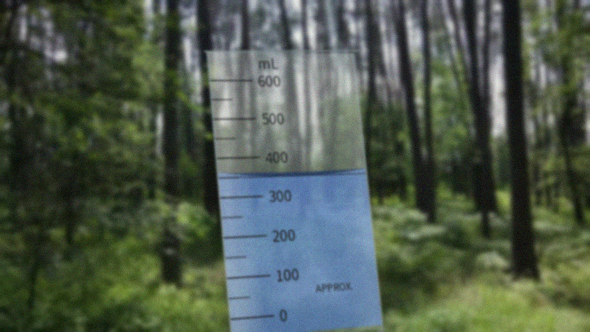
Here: 350 mL
